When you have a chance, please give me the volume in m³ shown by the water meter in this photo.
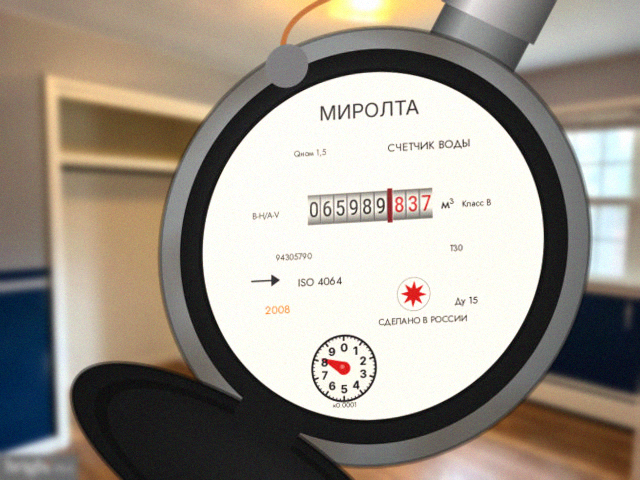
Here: 65989.8378 m³
